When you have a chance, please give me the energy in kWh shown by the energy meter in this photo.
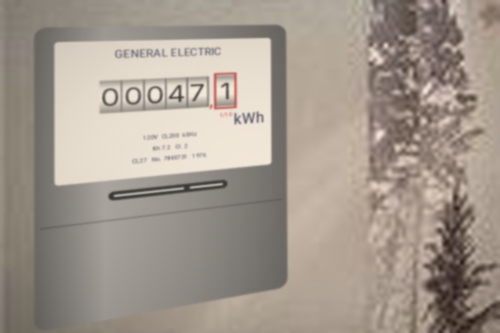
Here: 47.1 kWh
